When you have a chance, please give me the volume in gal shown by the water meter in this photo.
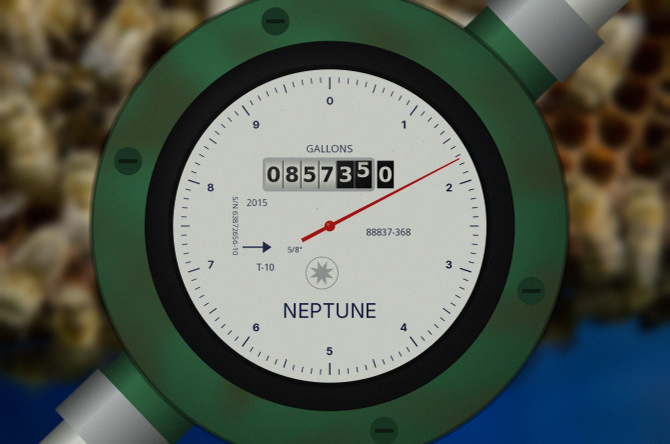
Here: 857351.7 gal
